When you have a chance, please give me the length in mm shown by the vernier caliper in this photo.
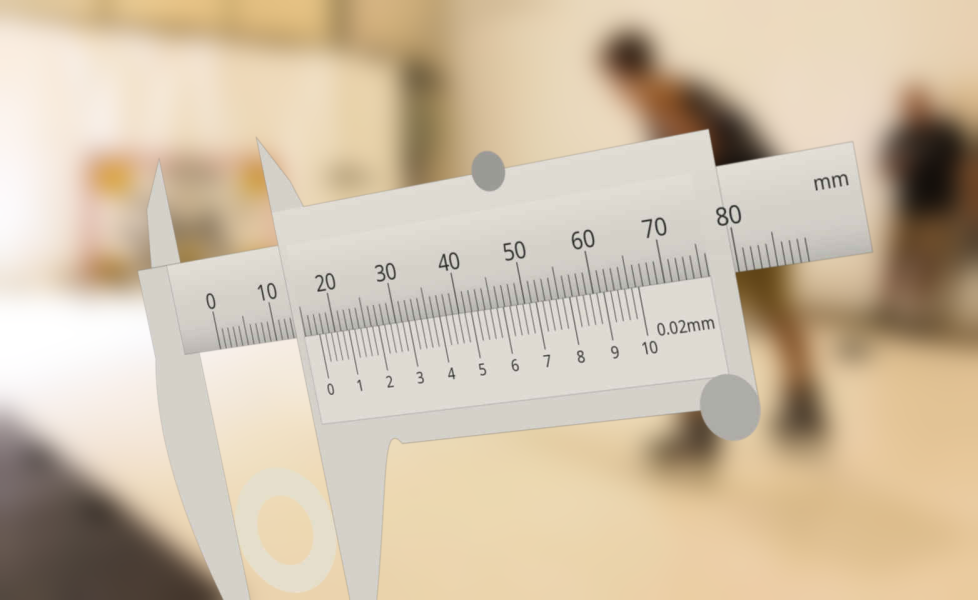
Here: 17.4 mm
